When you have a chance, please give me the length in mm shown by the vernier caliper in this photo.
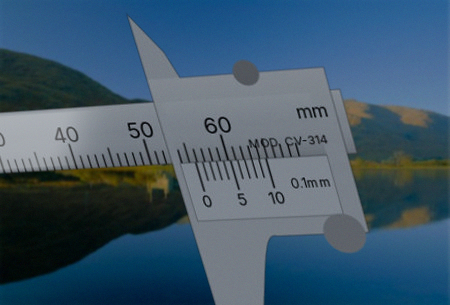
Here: 55.8 mm
